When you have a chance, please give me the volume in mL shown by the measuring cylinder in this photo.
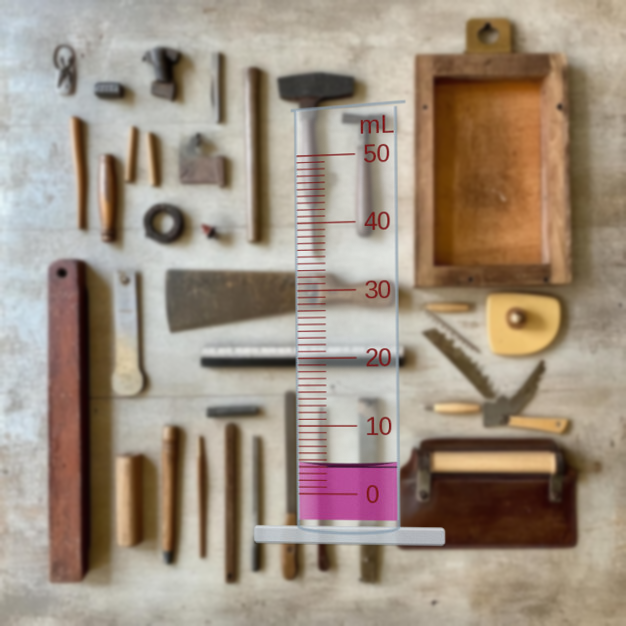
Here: 4 mL
